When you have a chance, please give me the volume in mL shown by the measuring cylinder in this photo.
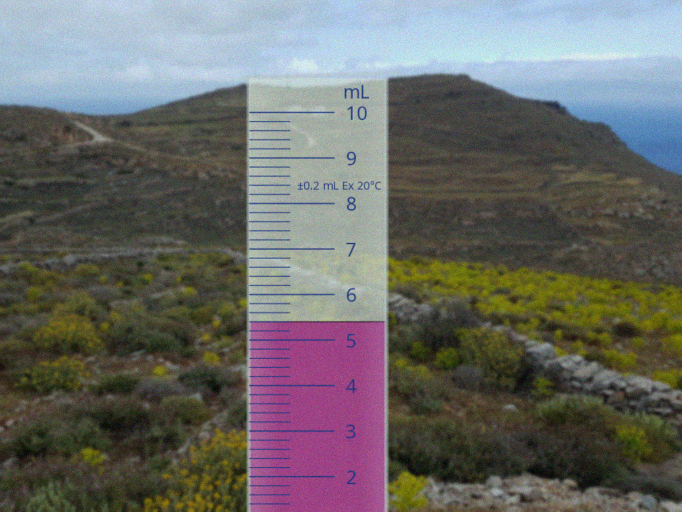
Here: 5.4 mL
